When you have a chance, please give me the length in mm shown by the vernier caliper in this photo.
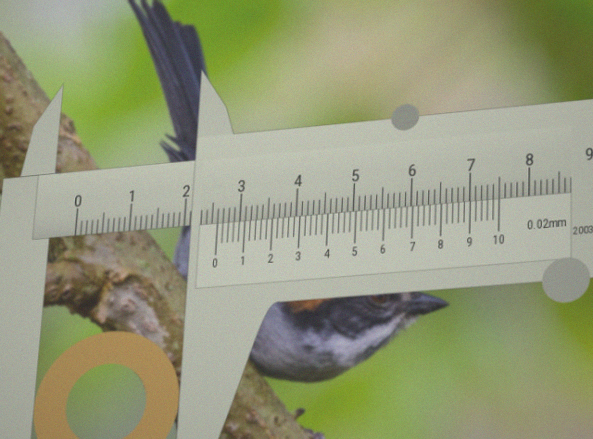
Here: 26.0 mm
